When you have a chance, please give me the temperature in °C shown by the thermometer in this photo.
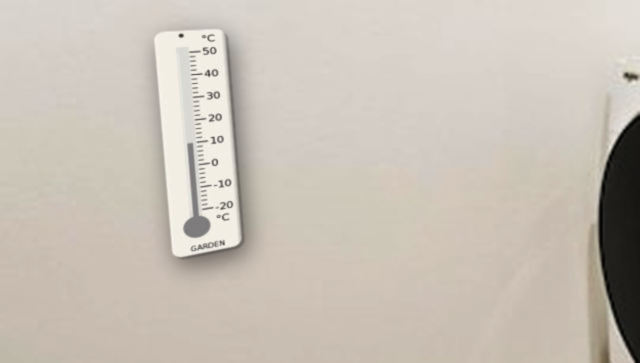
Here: 10 °C
